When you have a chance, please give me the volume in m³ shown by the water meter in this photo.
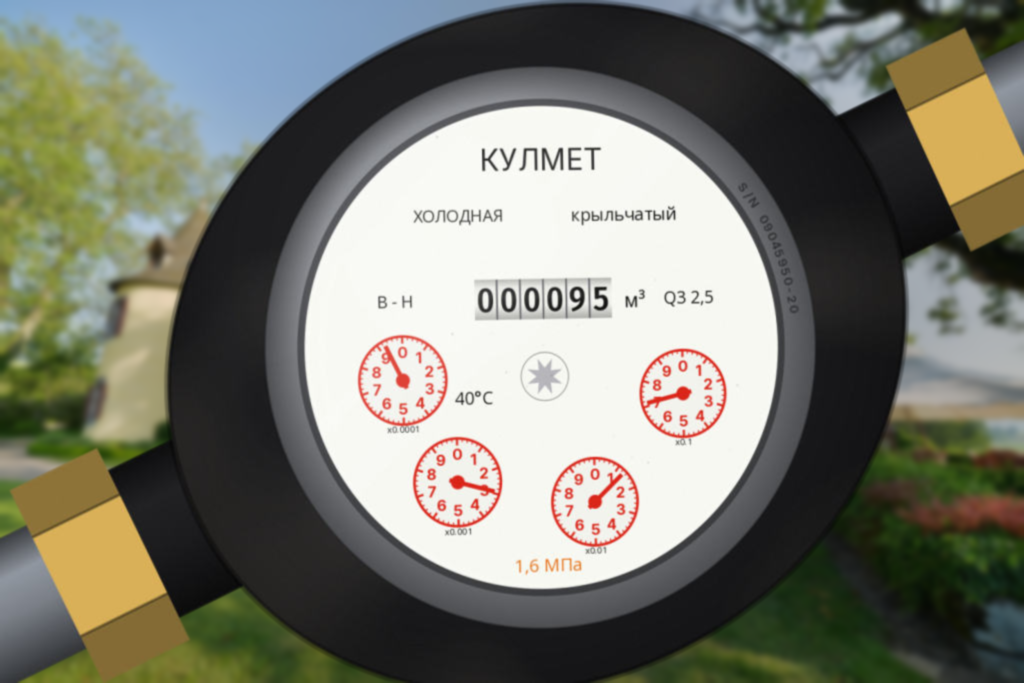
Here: 95.7129 m³
